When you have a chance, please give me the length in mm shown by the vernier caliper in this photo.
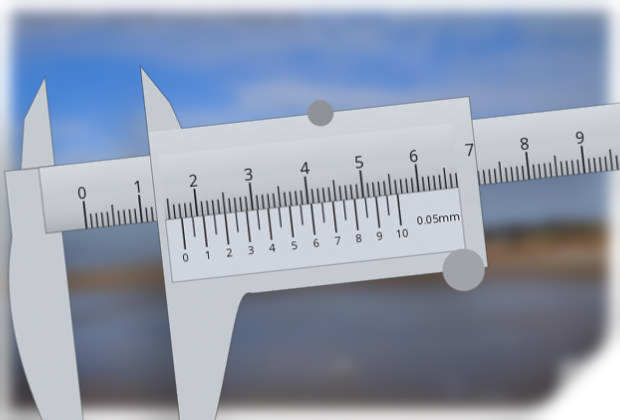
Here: 17.2 mm
